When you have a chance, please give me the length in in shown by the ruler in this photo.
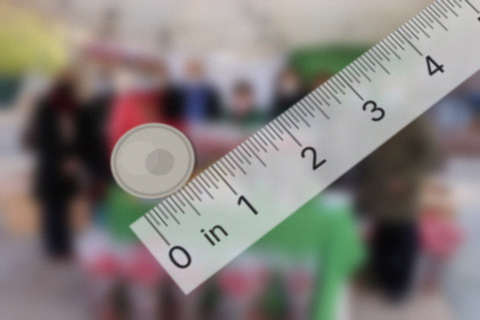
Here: 1 in
